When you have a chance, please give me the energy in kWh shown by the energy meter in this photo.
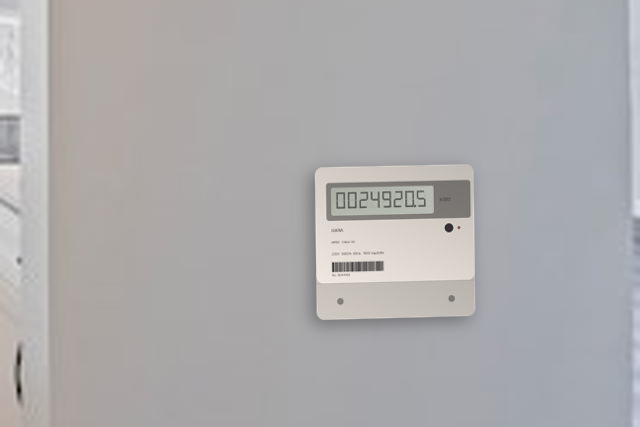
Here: 24920.5 kWh
